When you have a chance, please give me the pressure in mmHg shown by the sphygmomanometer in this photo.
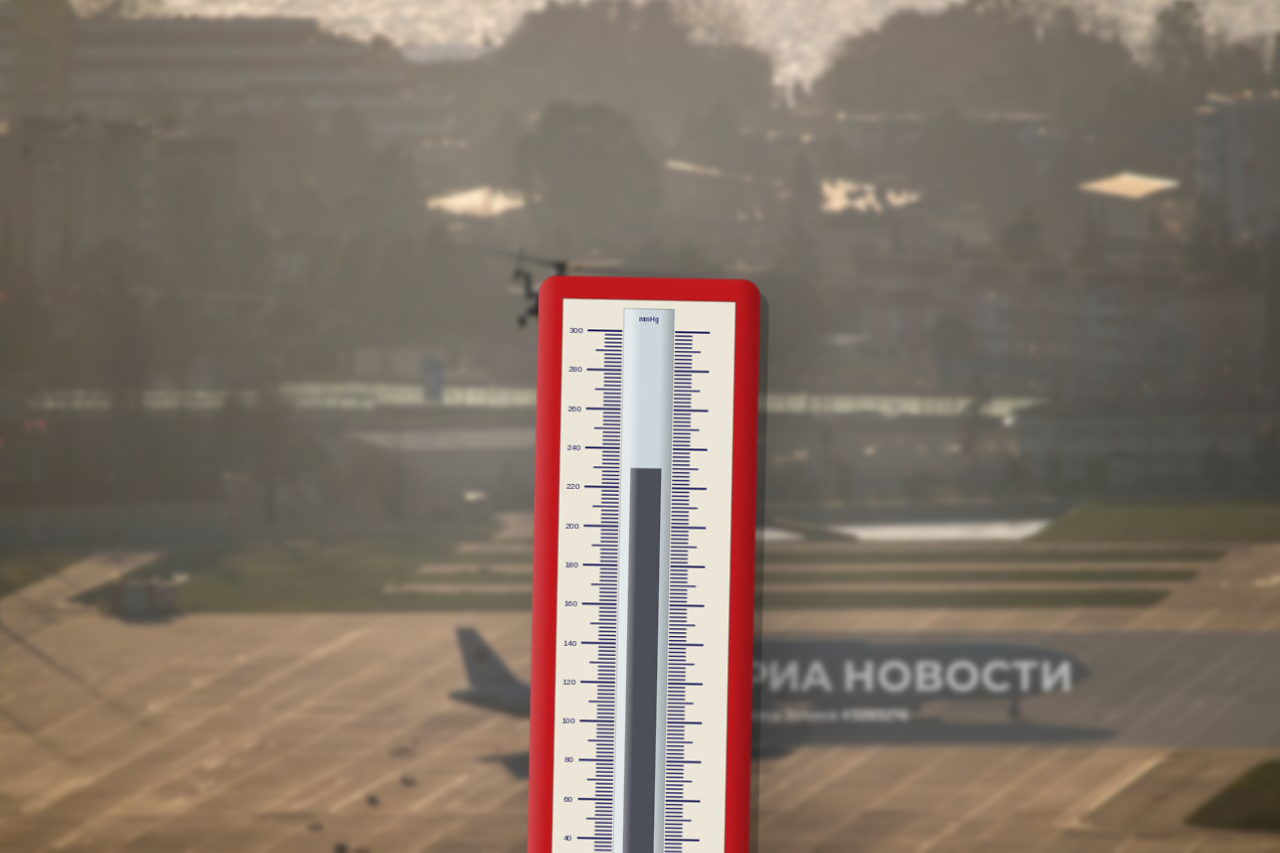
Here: 230 mmHg
